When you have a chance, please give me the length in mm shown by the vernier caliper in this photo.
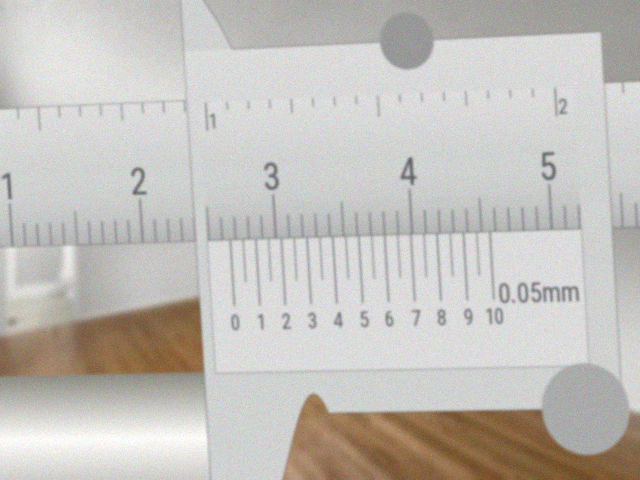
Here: 26.6 mm
